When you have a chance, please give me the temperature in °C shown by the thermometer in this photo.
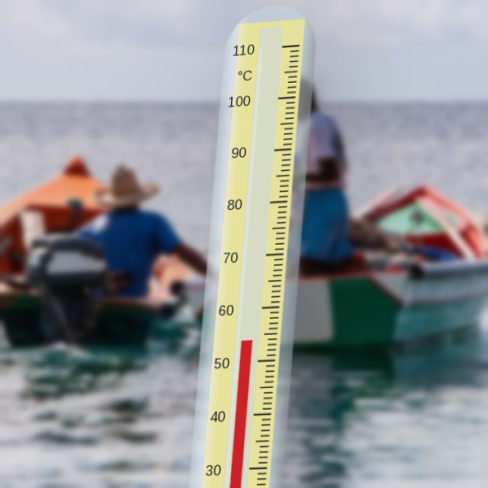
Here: 54 °C
